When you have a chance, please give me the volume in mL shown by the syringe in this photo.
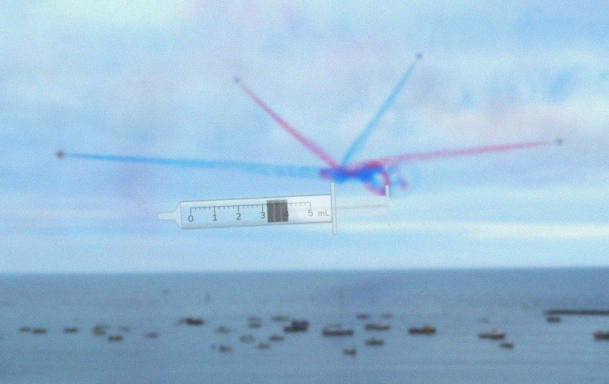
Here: 3.2 mL
